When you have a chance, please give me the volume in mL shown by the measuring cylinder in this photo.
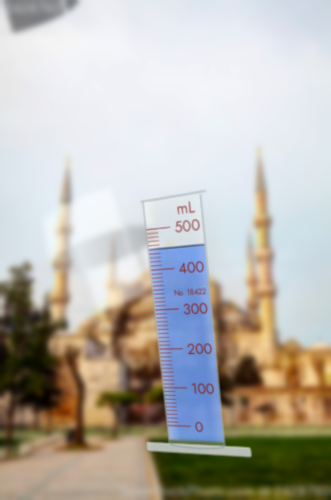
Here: 450 mL
